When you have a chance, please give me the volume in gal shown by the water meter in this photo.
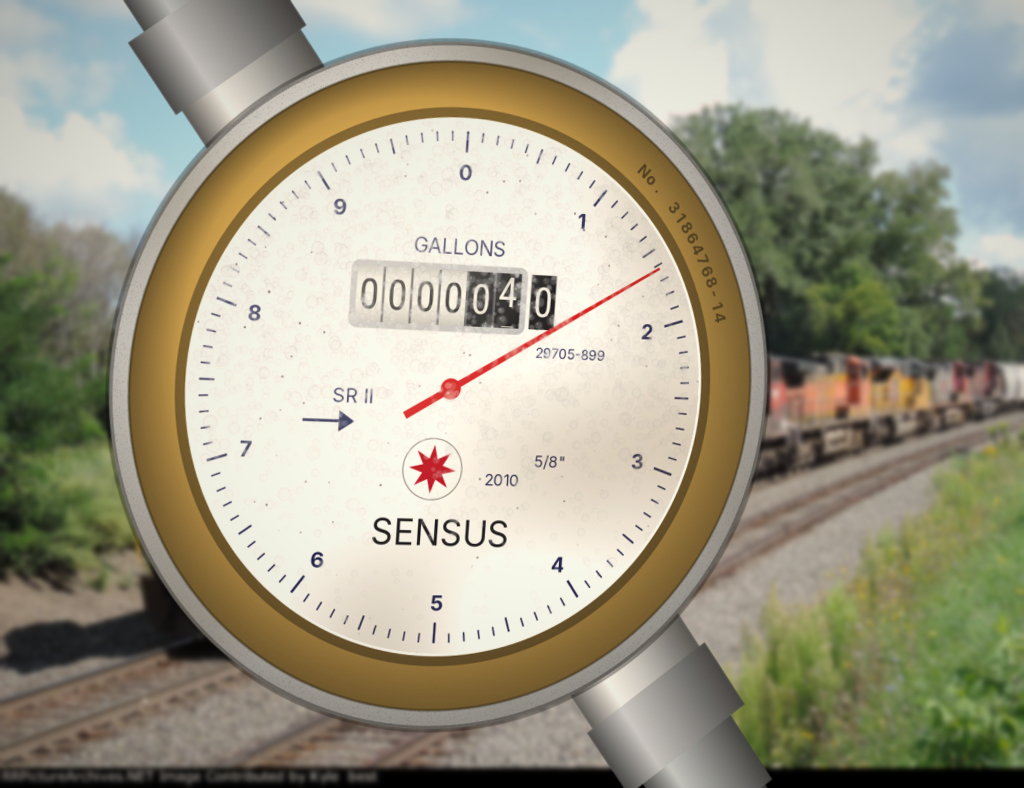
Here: 41.6 gal
